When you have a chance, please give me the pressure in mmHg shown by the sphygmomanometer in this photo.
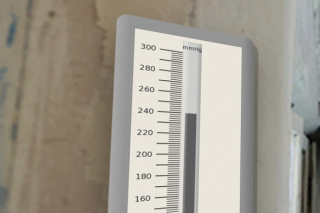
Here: 240 mmHg
